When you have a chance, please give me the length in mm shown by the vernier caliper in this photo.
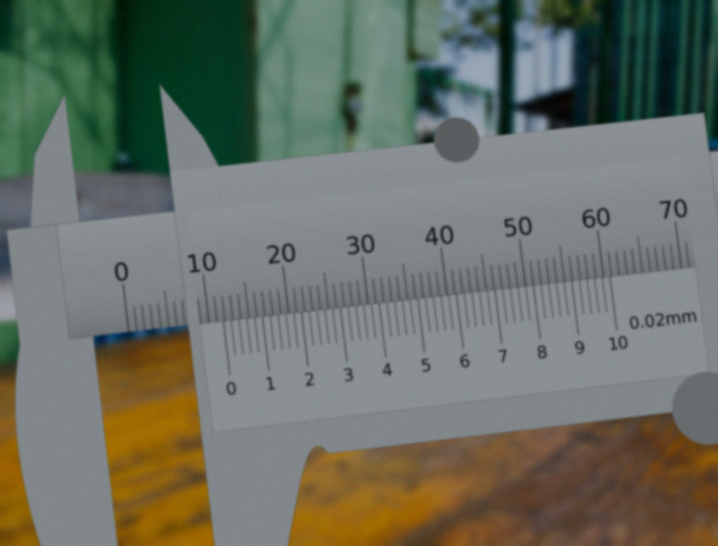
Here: 11.8 mm
